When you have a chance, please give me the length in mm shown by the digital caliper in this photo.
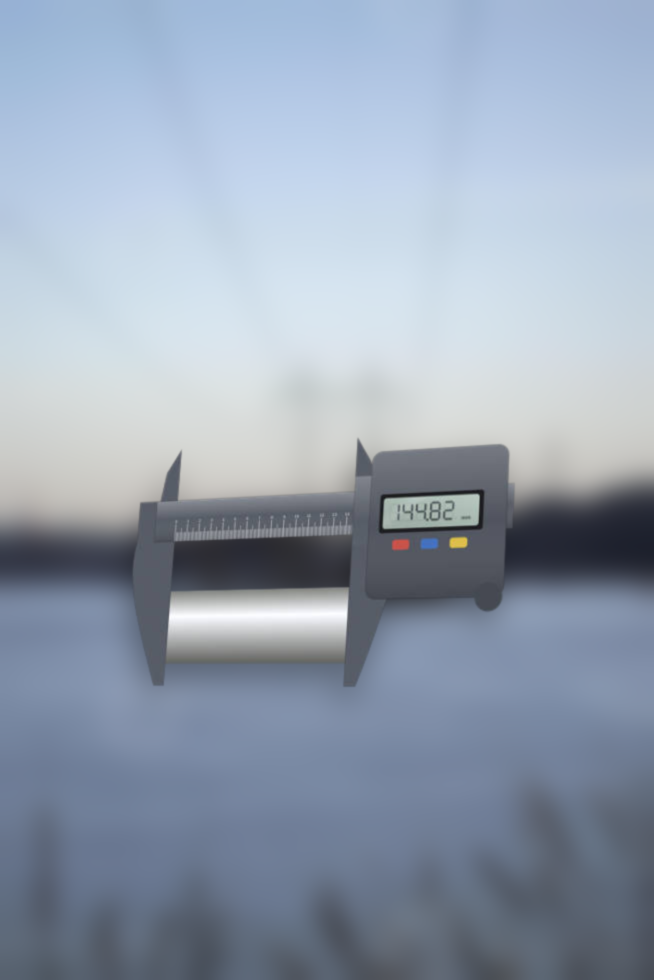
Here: 144.82 mm
